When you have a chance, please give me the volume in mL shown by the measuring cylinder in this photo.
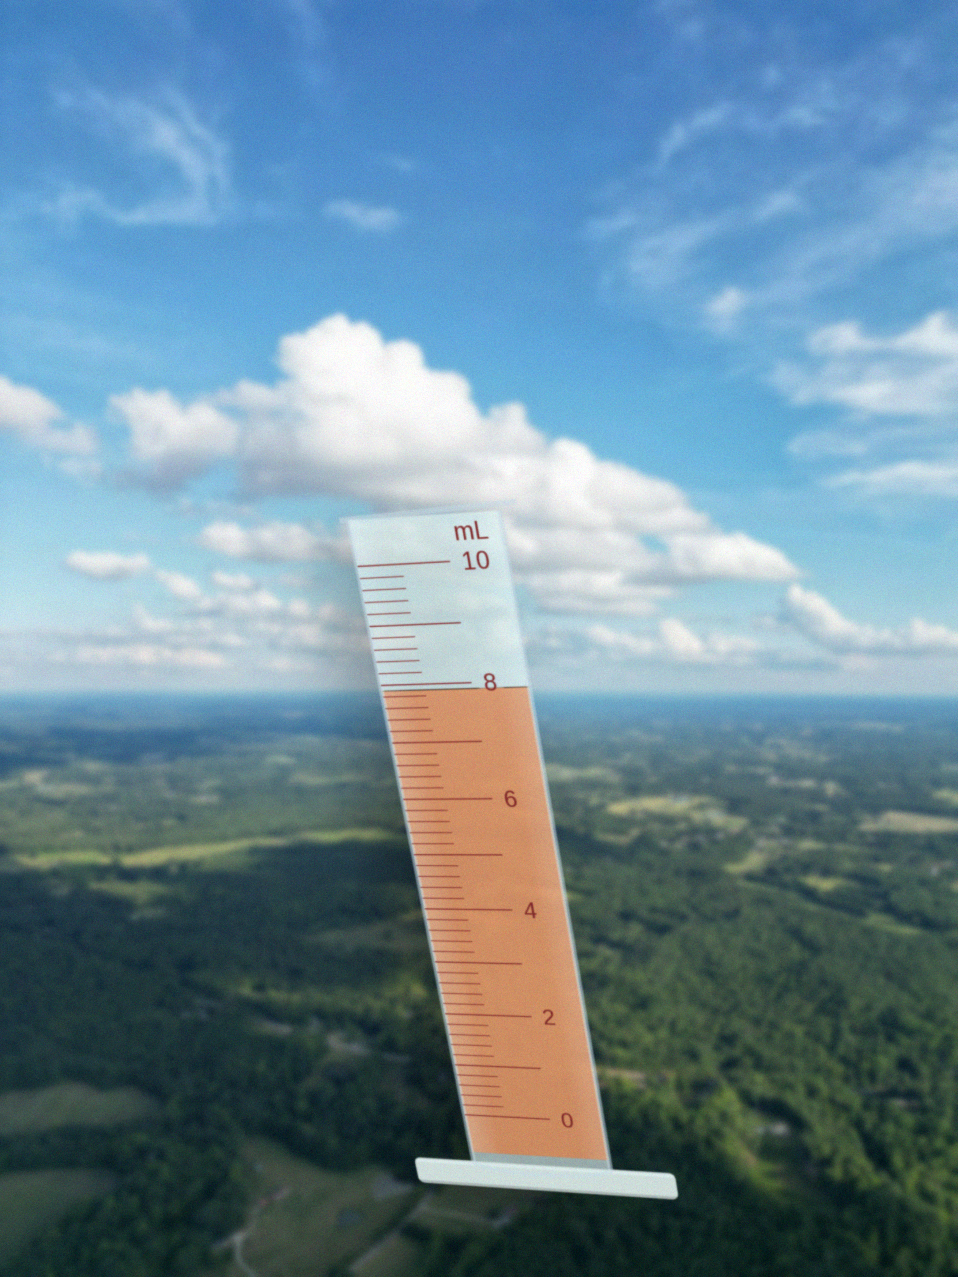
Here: 7.9 mL
